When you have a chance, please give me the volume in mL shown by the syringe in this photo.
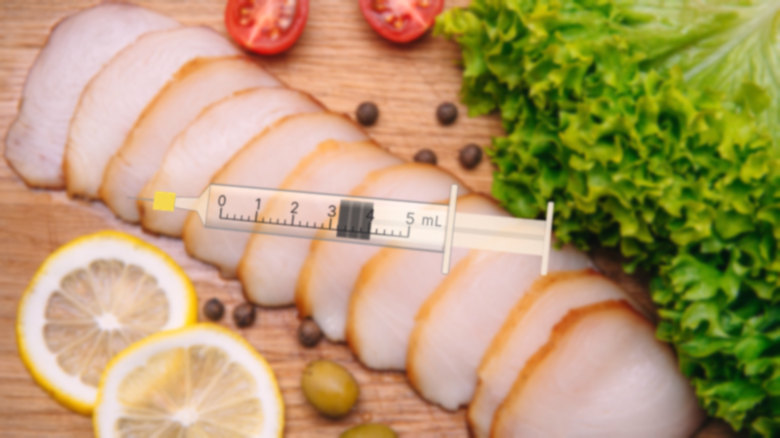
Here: 3.2 mL
